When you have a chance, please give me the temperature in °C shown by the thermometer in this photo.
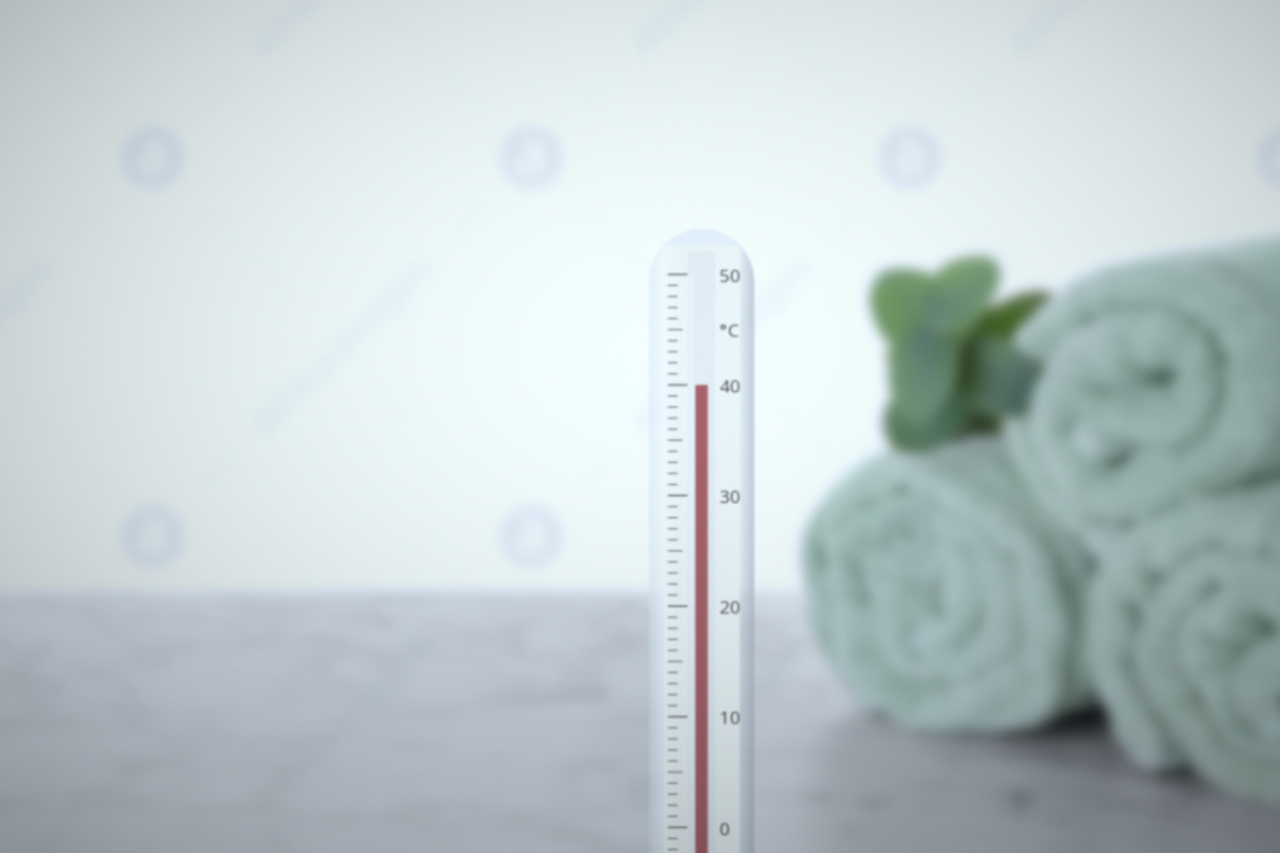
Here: 40 °C
